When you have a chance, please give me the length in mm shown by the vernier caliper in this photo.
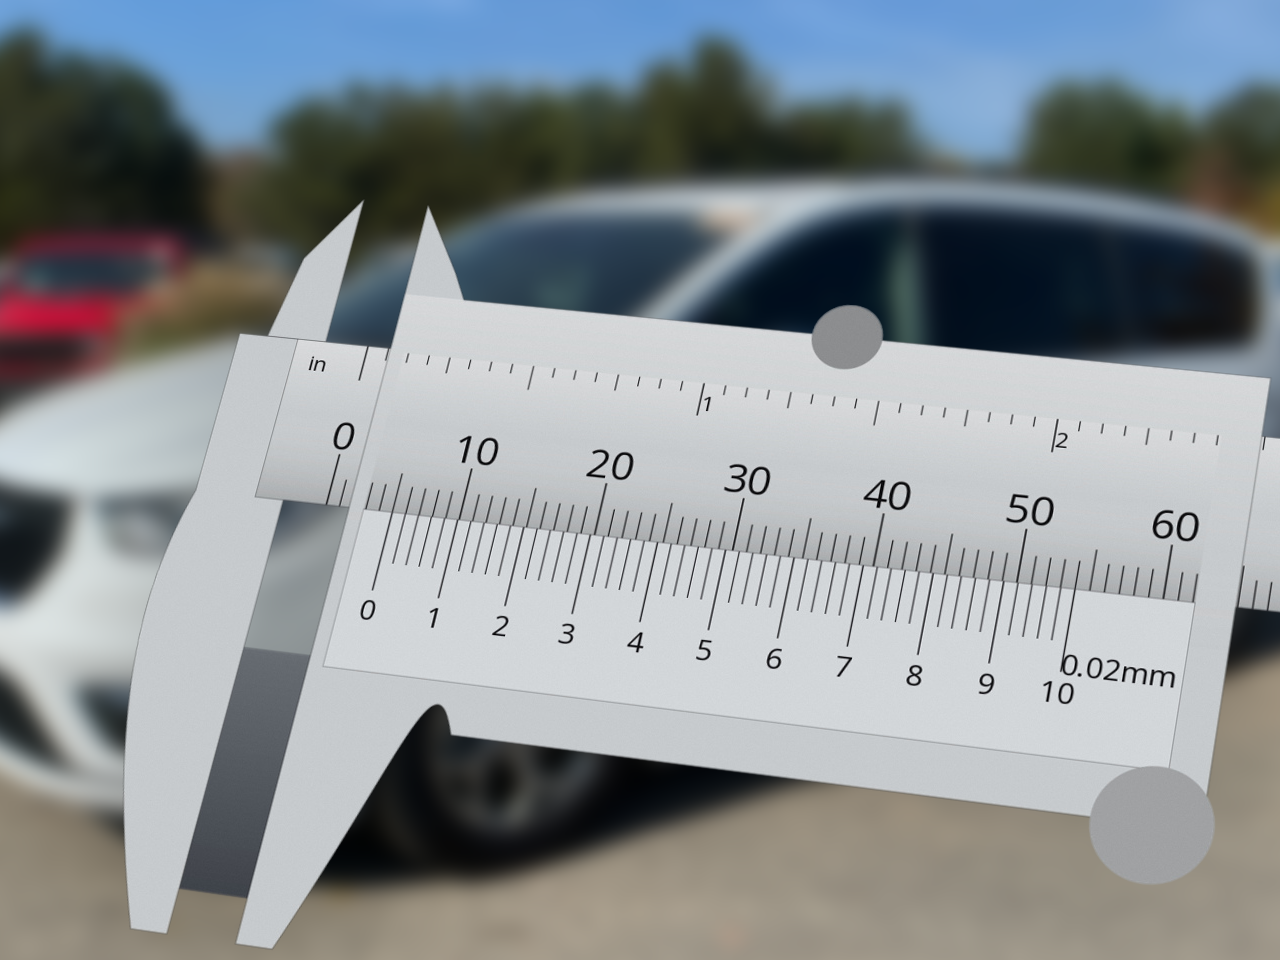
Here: 5.0 mm
